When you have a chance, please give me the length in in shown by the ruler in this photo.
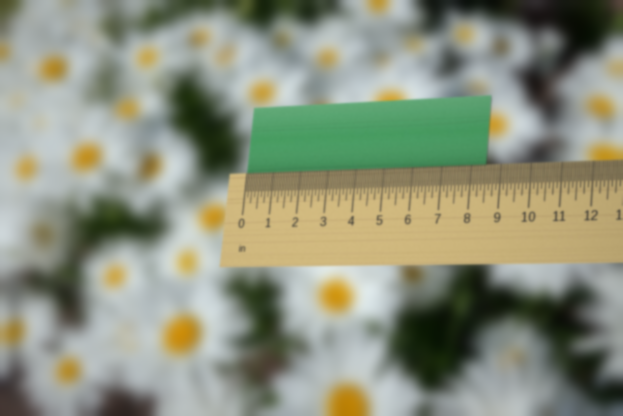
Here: 8.5 in
